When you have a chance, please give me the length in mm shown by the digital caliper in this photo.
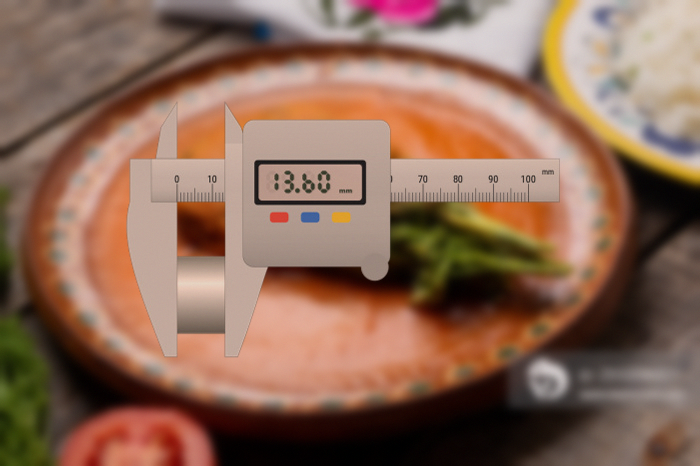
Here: 13.60 mm
